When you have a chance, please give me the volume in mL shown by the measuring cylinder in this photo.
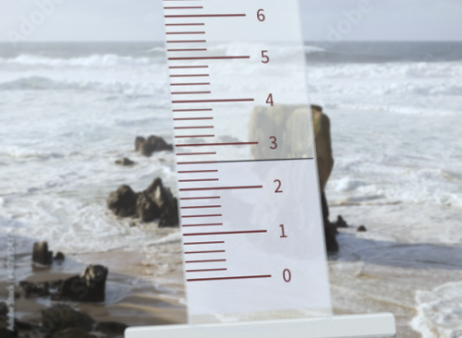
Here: 2.6 mL
